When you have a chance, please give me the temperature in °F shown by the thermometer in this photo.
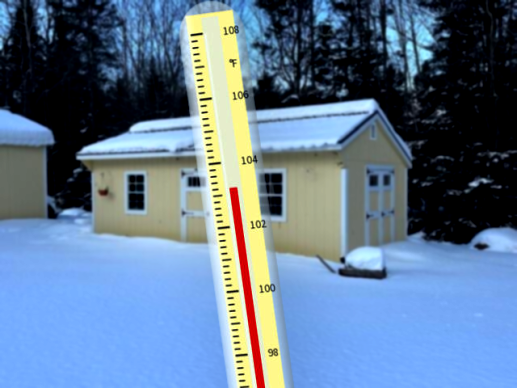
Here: 103.2 °F
